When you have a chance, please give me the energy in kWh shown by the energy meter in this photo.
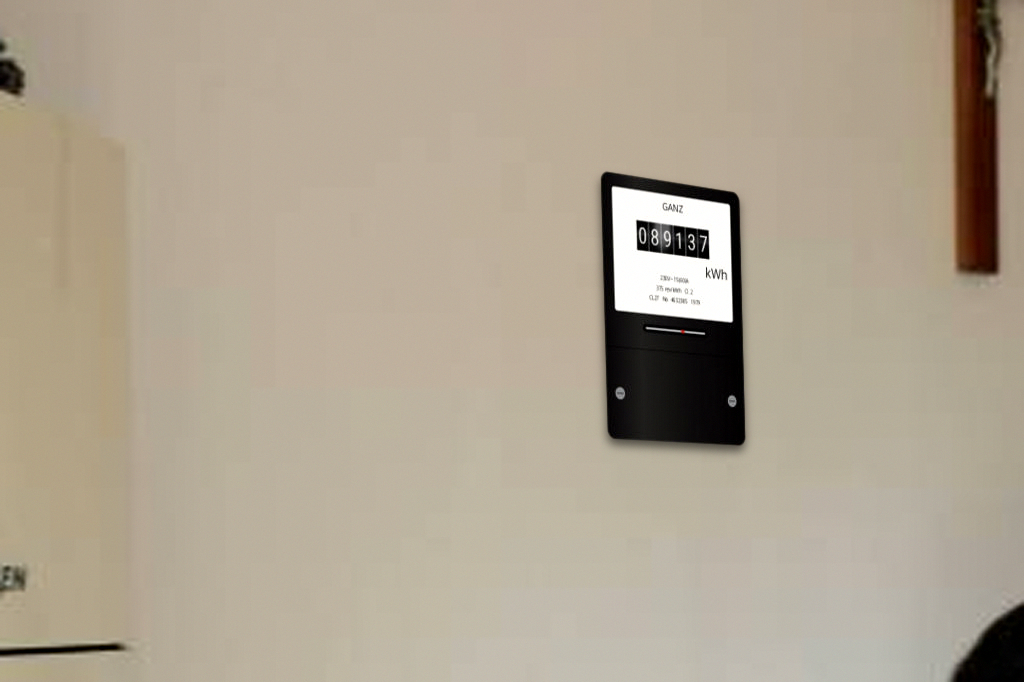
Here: 89137 kWh
